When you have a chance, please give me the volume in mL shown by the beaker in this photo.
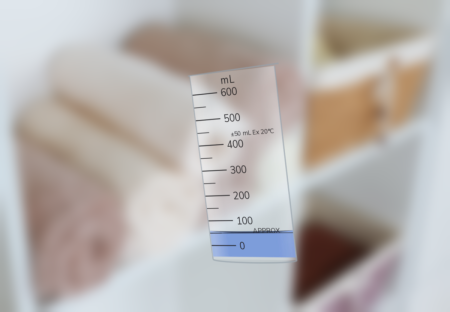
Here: 50 mL
